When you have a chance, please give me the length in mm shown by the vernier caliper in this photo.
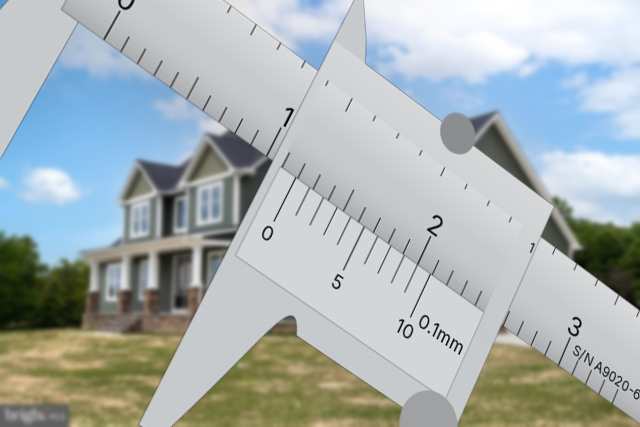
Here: 11.9 mm
